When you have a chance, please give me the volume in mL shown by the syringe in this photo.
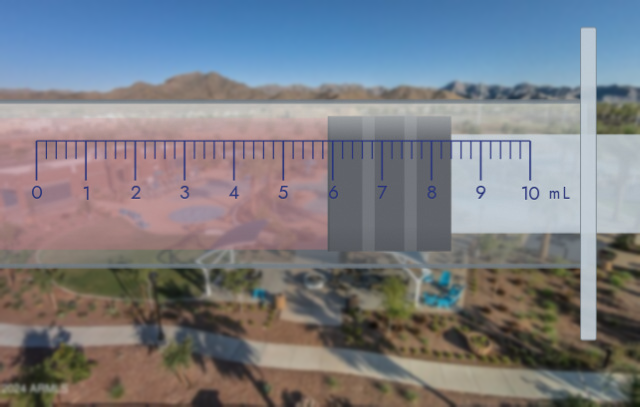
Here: 5.9 mL
